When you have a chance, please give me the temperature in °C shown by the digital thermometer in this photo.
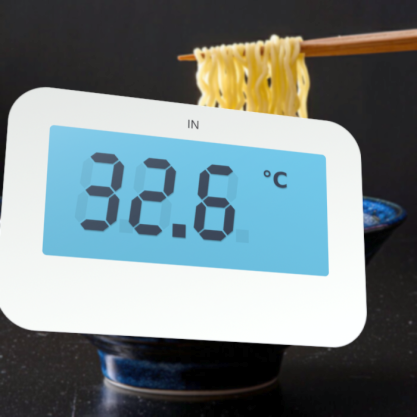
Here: 32.6 °C
